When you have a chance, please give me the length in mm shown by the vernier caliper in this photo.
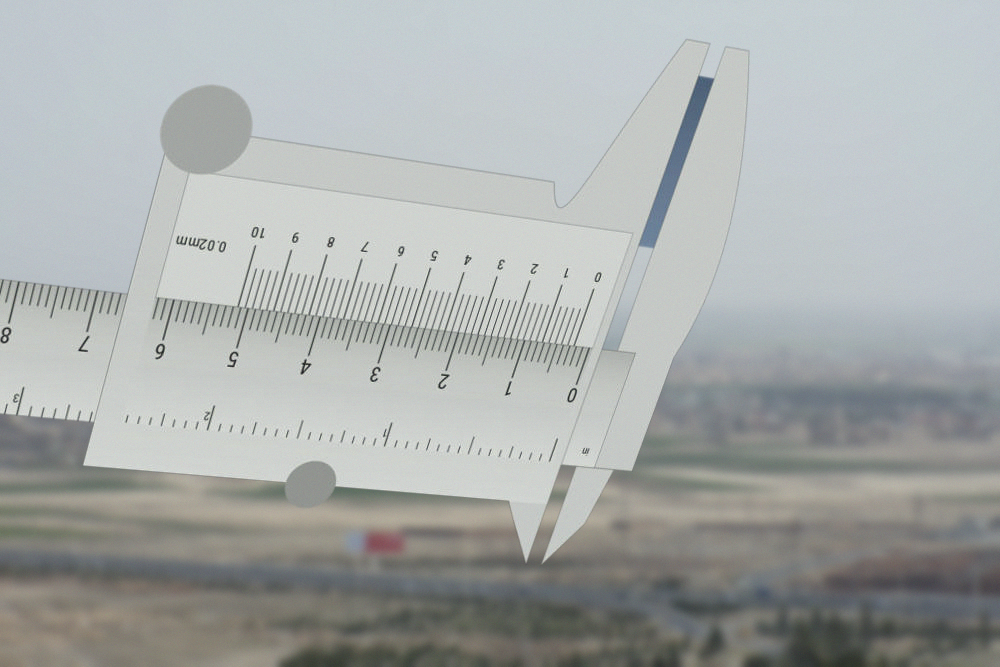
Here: 2.4 mm
